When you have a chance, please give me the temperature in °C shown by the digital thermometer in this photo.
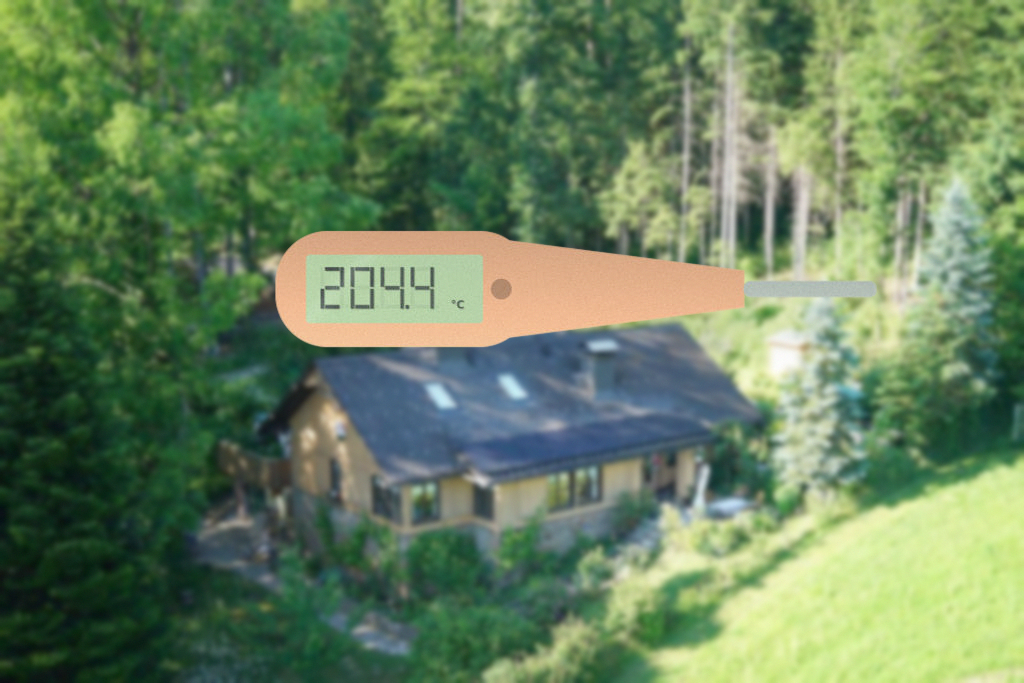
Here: 204.4 °C
